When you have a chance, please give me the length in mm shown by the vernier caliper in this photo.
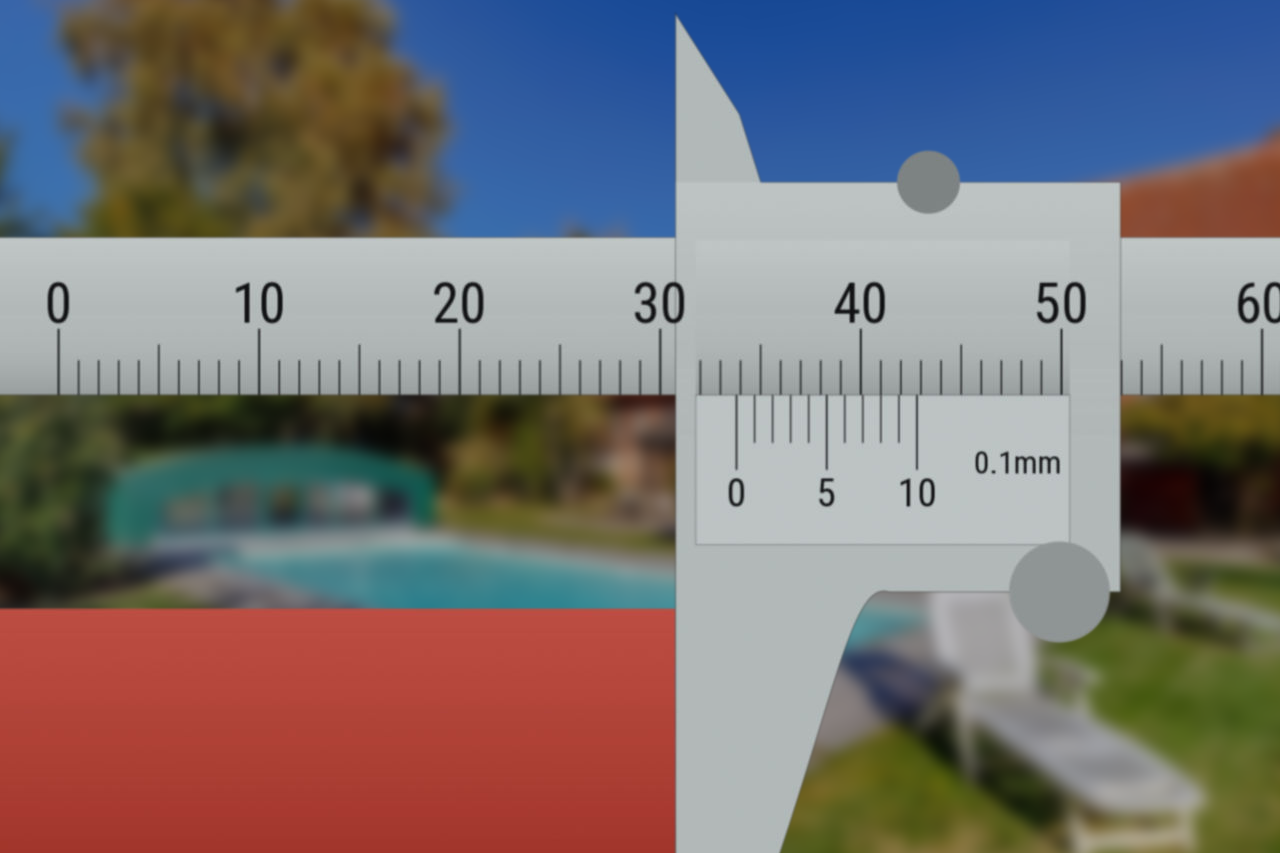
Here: 33.8 mm
